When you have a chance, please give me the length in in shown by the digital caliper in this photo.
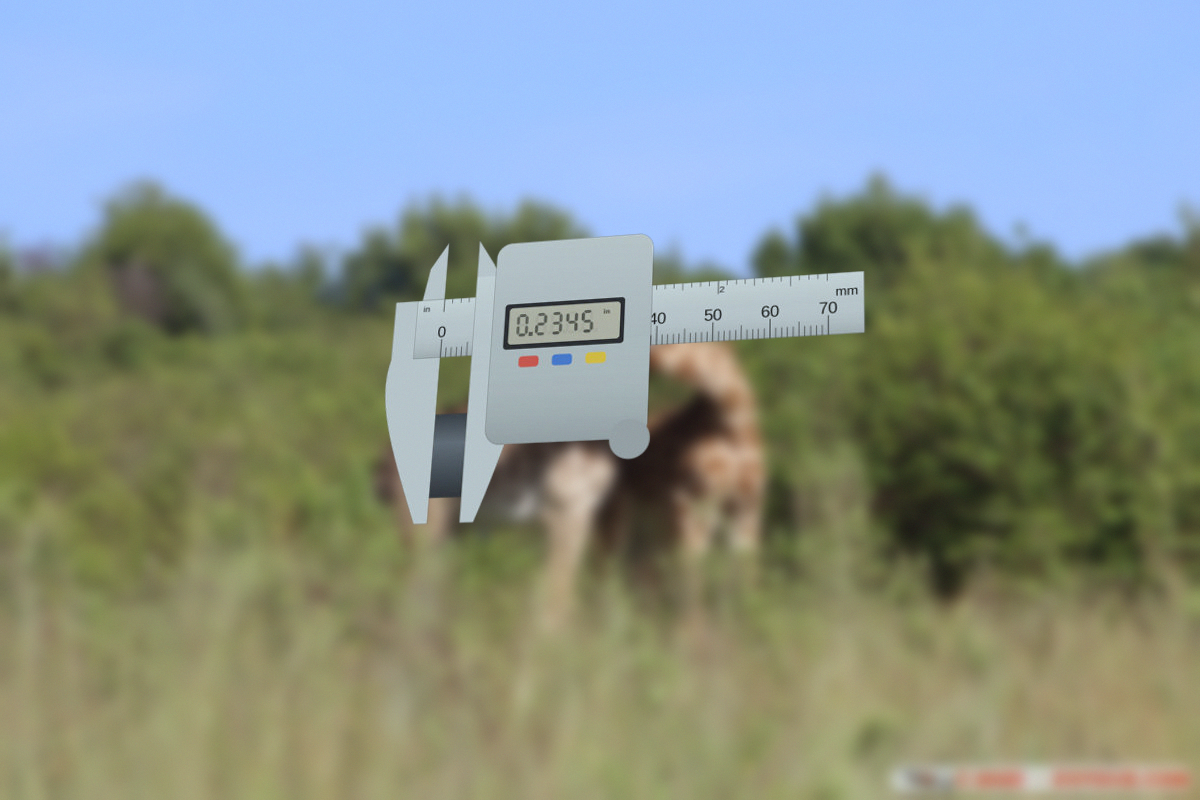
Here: 0.2345 in
